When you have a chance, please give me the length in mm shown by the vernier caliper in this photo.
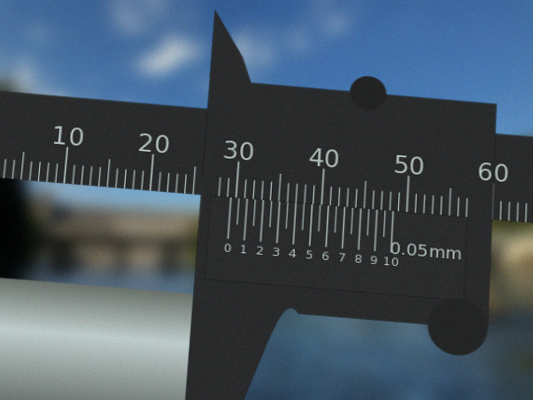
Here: 29.4 mm
